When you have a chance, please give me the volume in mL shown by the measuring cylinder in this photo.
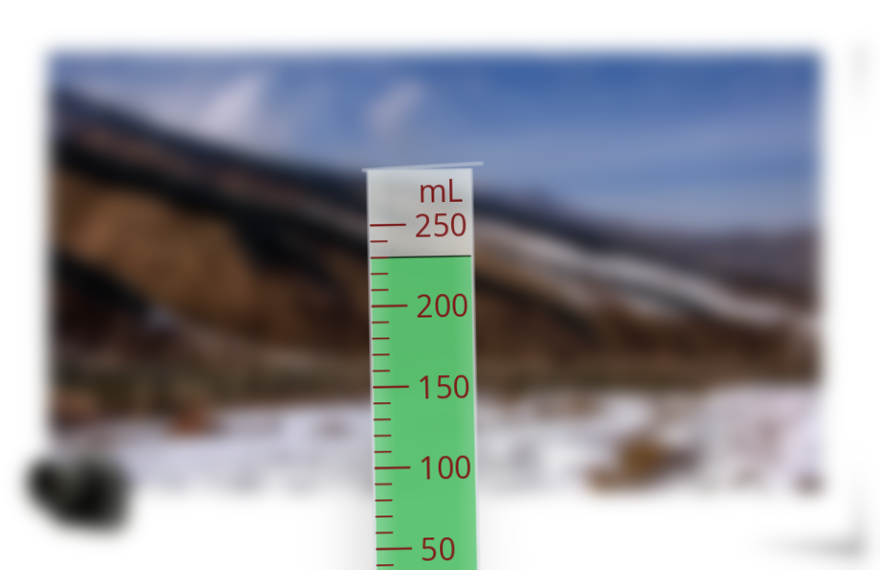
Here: 230 mL
